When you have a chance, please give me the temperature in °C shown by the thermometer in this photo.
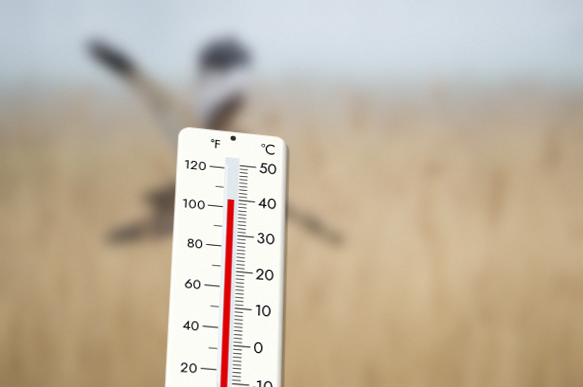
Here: 40 °C
